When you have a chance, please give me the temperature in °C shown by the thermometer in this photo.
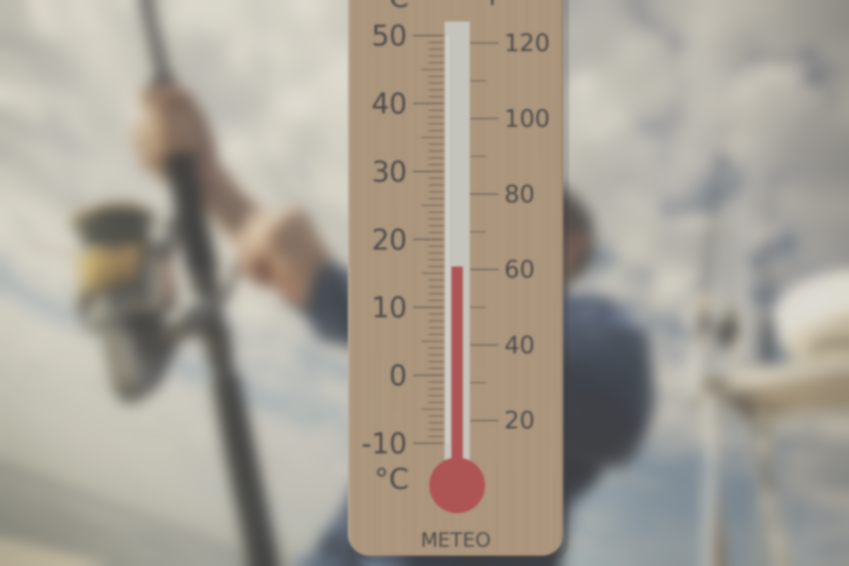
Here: 16 °C
